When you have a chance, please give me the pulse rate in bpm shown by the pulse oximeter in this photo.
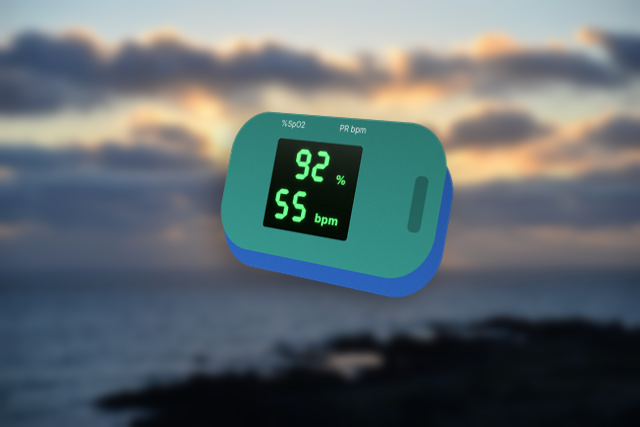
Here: 55 bpm
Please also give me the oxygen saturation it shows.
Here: 92 %
